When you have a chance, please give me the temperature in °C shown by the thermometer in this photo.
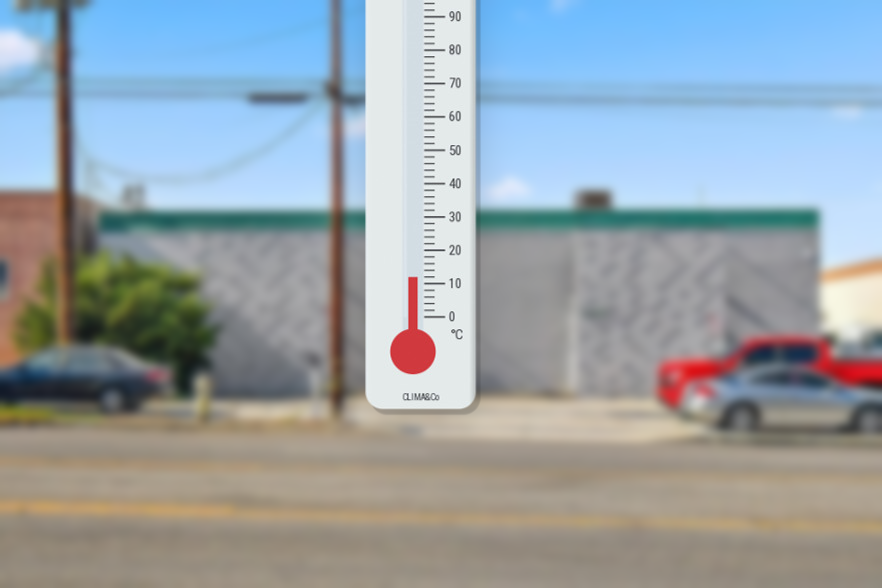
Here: 12 °C
